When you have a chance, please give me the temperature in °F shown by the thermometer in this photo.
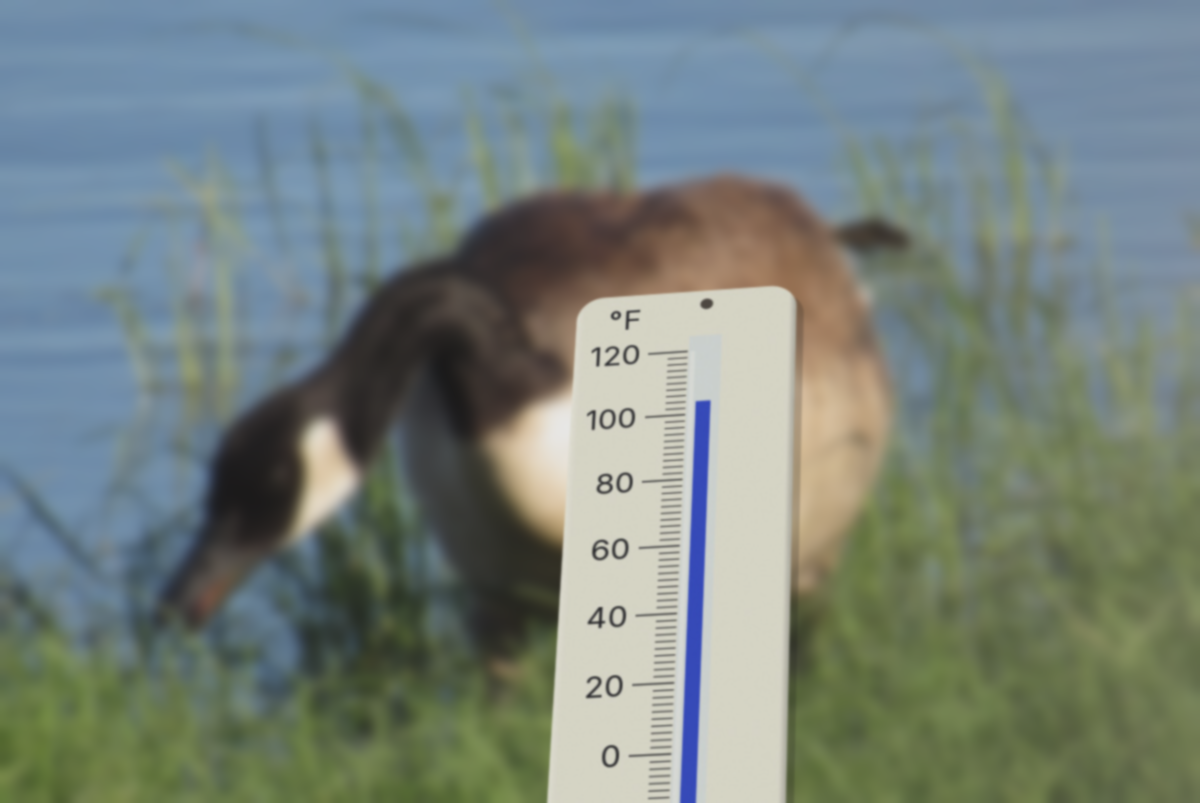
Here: 104 °F
